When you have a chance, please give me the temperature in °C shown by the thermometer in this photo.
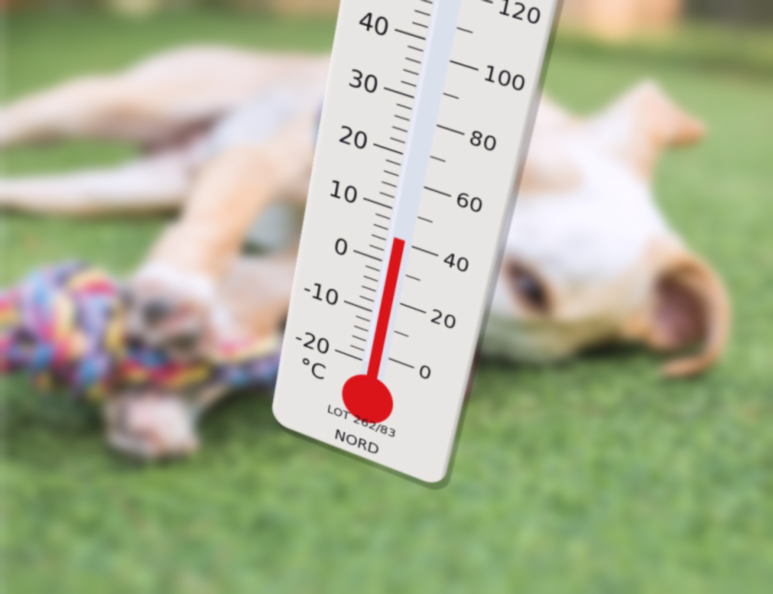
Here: 5 °C
